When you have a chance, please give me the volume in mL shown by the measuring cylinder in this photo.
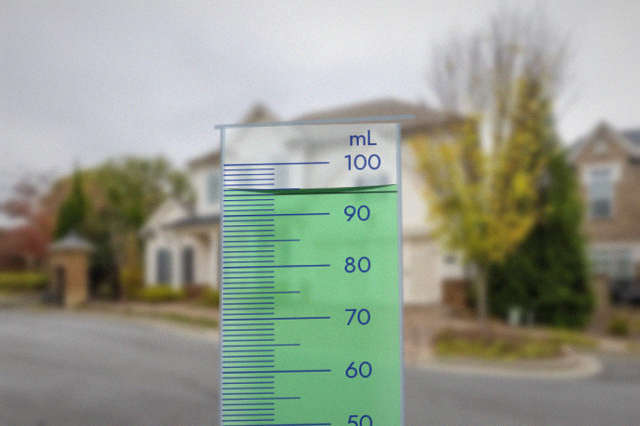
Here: 94 mL
